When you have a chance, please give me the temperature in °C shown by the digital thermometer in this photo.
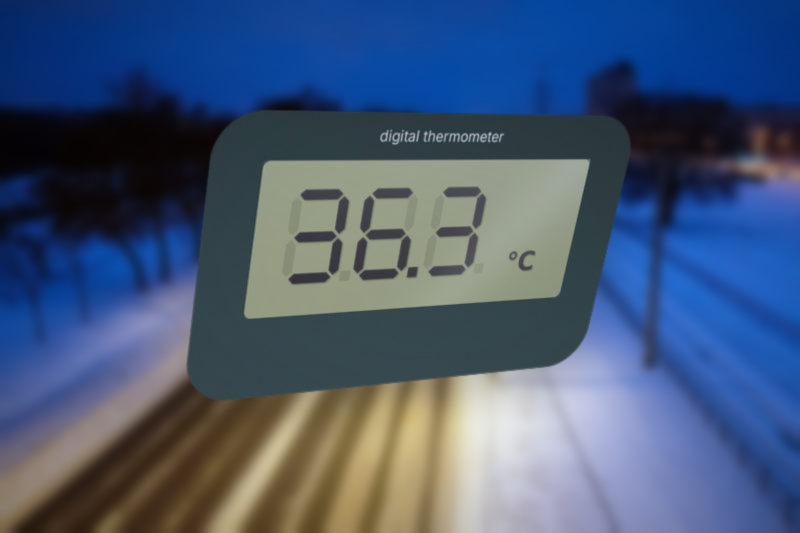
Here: 36.3 °C
